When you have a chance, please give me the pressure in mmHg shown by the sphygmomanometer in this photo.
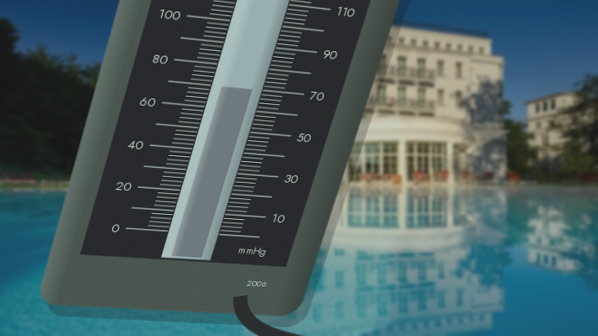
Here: 70 mmHg
